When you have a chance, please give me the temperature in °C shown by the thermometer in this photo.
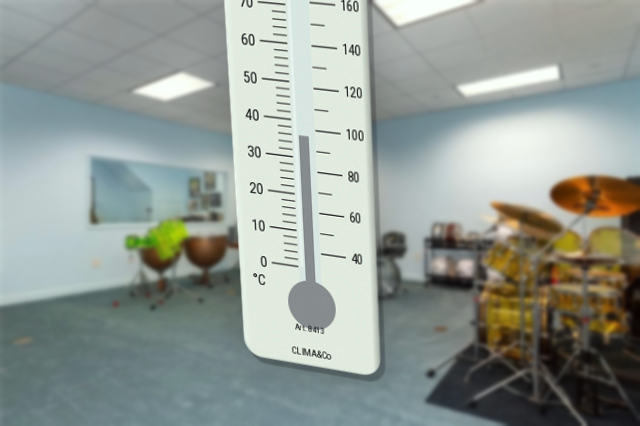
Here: 36 °C
